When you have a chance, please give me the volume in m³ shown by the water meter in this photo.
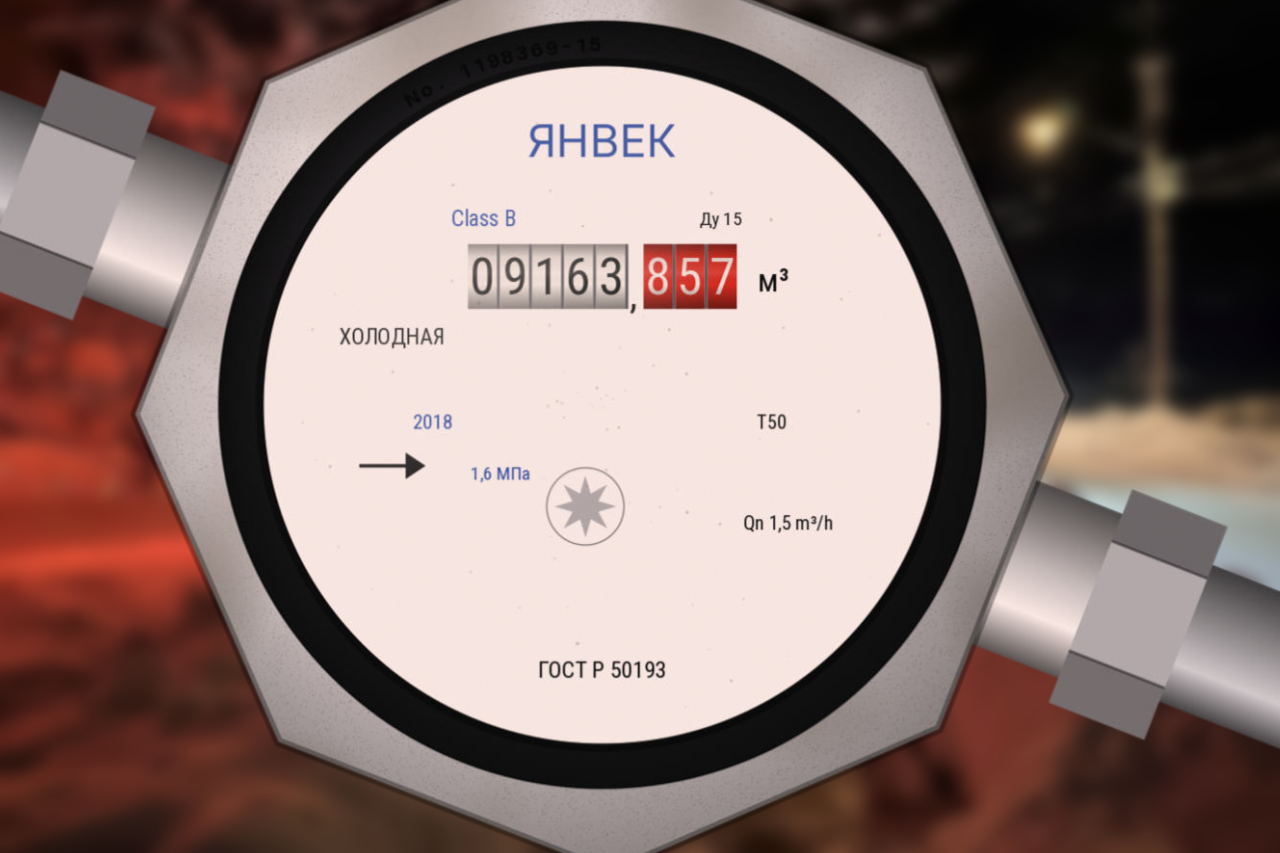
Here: 9163.857 m³
